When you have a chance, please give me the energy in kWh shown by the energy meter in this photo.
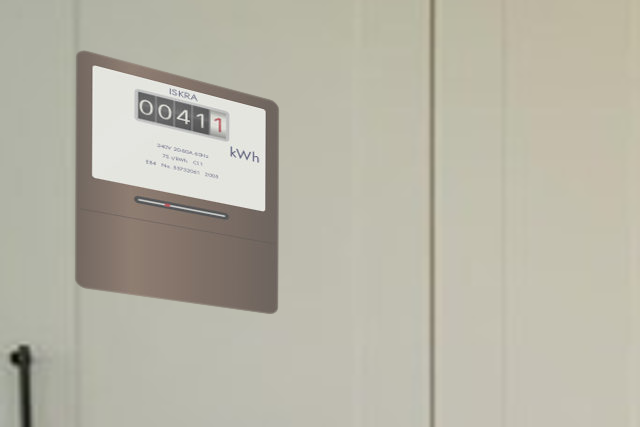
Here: 41.1 kWh
